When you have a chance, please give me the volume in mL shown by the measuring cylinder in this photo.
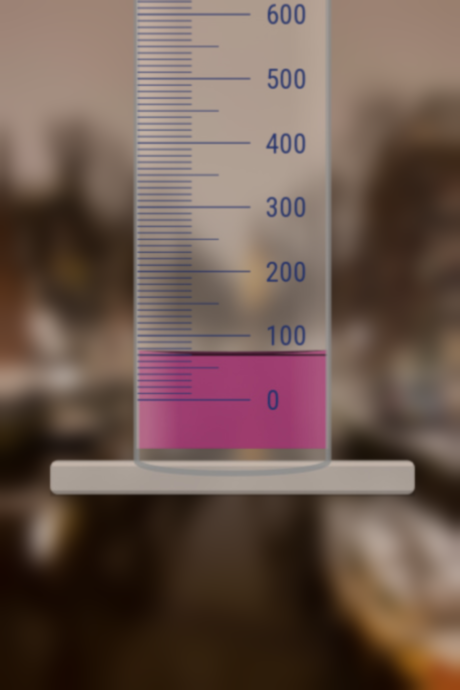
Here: 70 mL
